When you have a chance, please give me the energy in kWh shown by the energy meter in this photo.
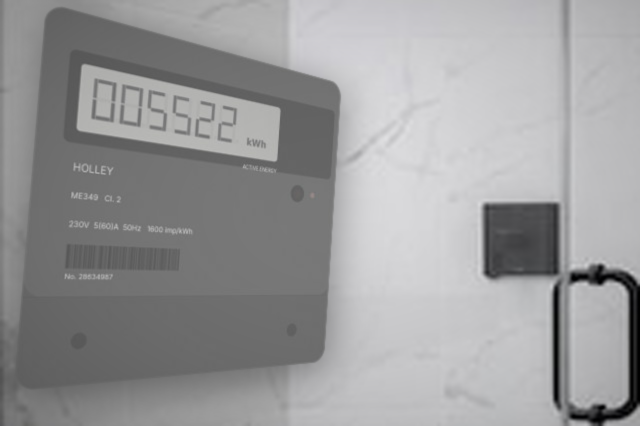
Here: 5522 kWh
